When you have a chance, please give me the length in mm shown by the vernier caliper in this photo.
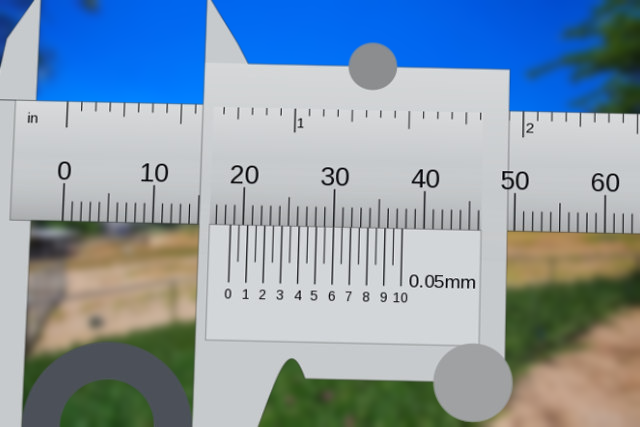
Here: 18.6 mm
